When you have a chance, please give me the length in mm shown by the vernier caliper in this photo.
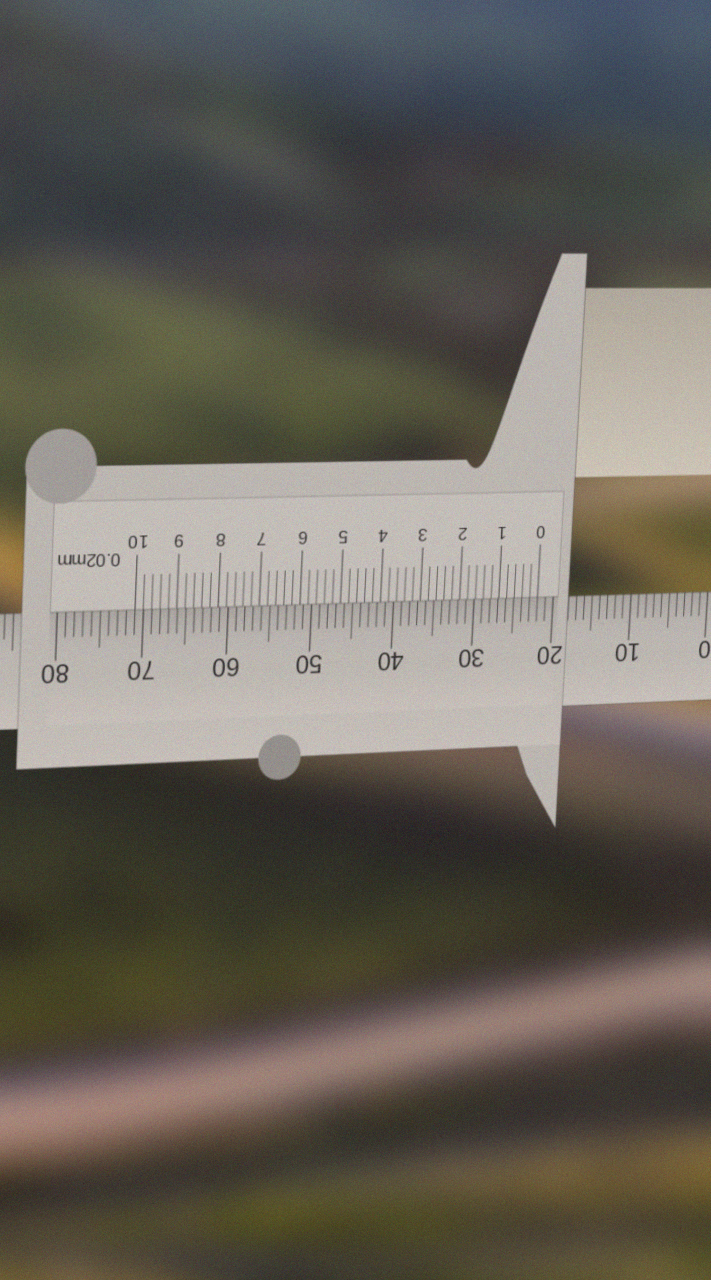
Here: 22.0 mm
